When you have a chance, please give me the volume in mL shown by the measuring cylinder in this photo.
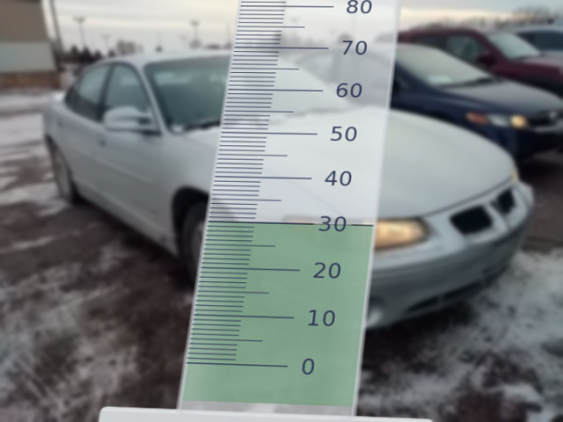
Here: 30 mL
